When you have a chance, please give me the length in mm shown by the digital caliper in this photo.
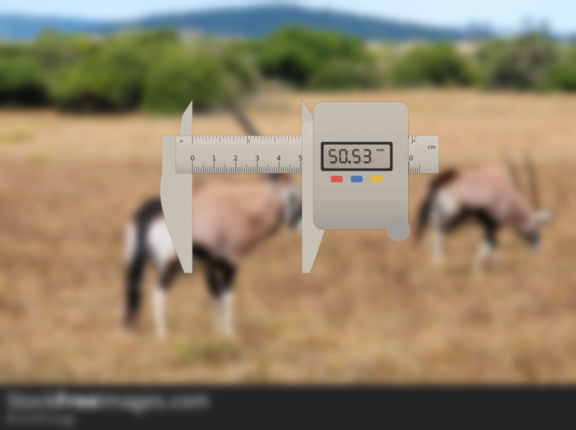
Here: 50.53 mm
